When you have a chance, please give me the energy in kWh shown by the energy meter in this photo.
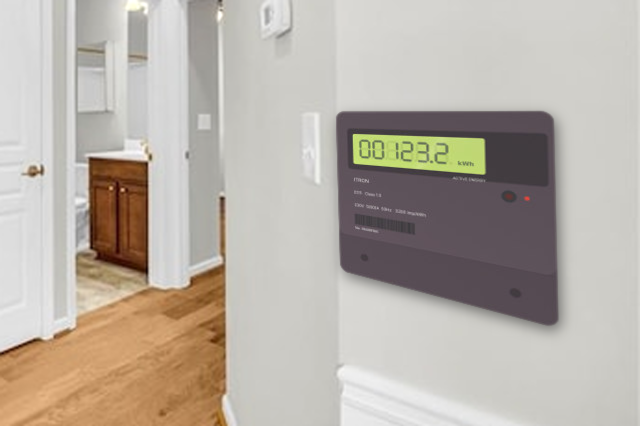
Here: 123.2 kWh
